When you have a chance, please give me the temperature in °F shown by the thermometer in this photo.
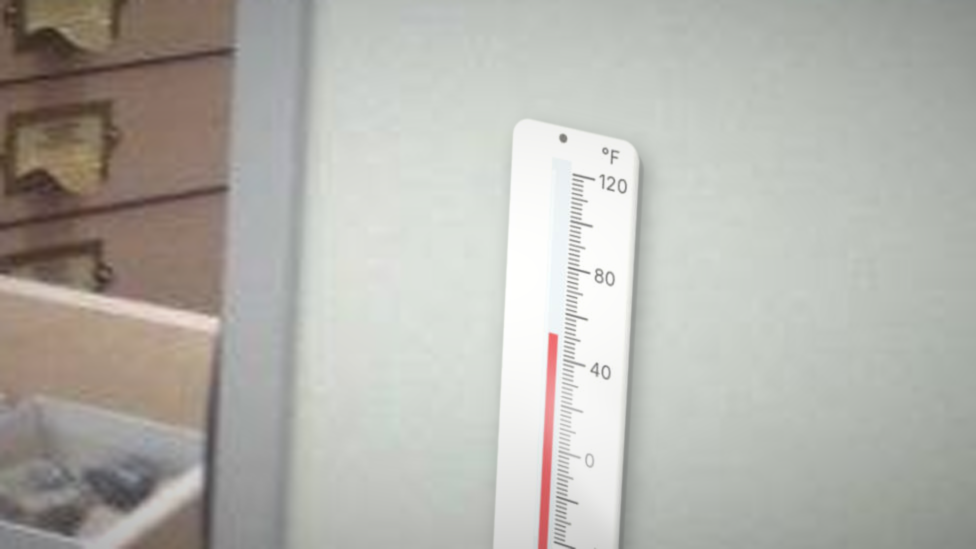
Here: 50 °F
